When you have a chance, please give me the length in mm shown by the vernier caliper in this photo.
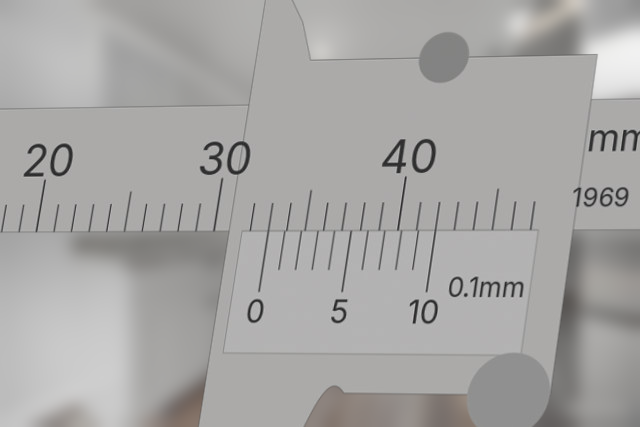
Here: 33.0 mm
